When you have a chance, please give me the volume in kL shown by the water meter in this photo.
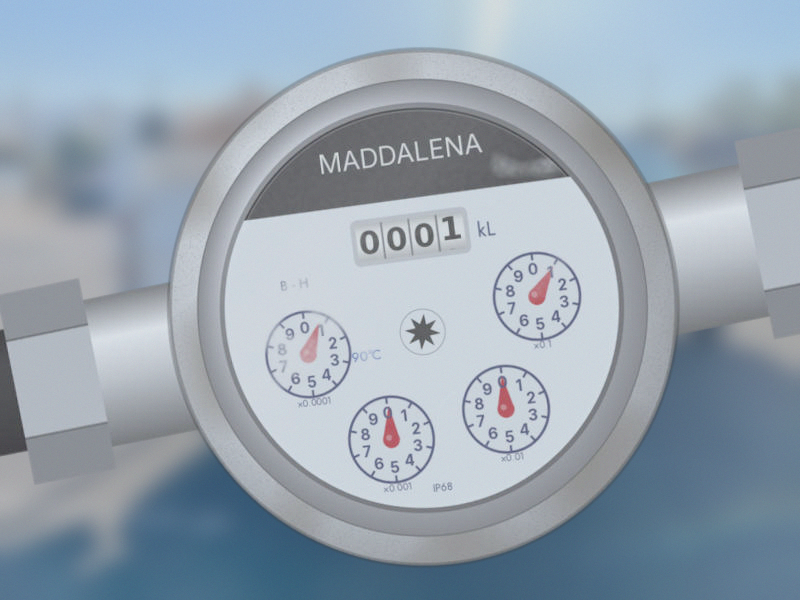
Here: 1.1000 kL
